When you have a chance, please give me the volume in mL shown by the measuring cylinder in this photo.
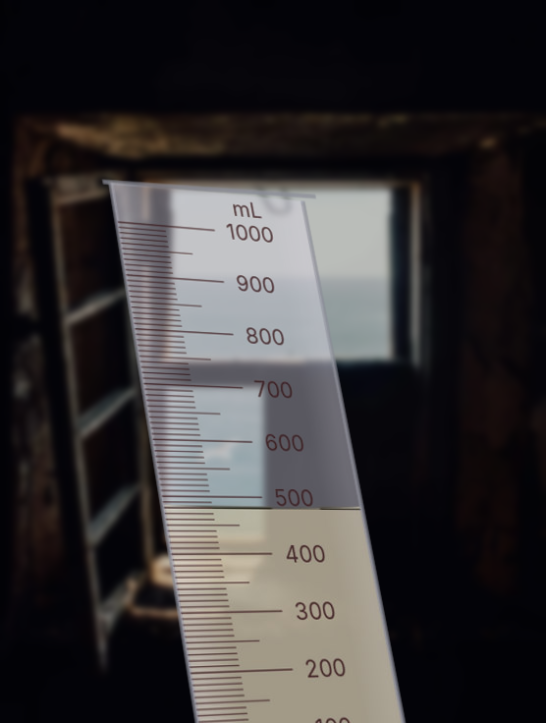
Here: 480 mL
